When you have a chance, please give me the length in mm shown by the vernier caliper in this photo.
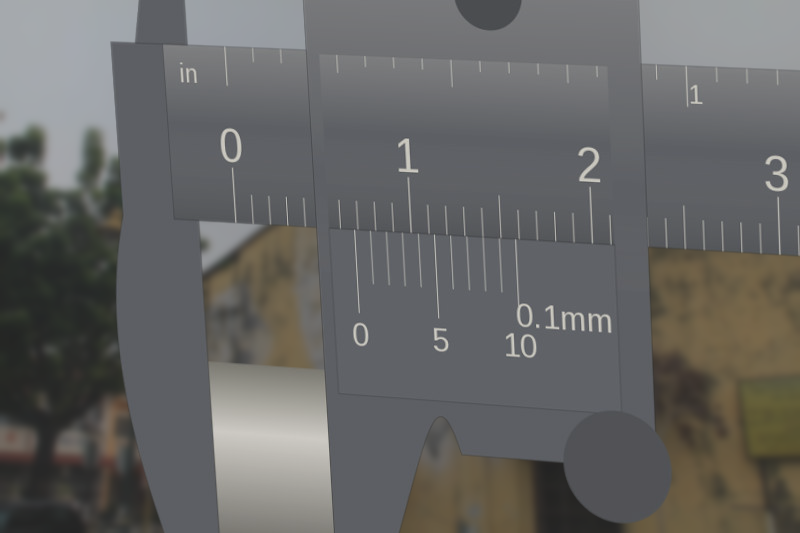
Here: 6.8 mm
